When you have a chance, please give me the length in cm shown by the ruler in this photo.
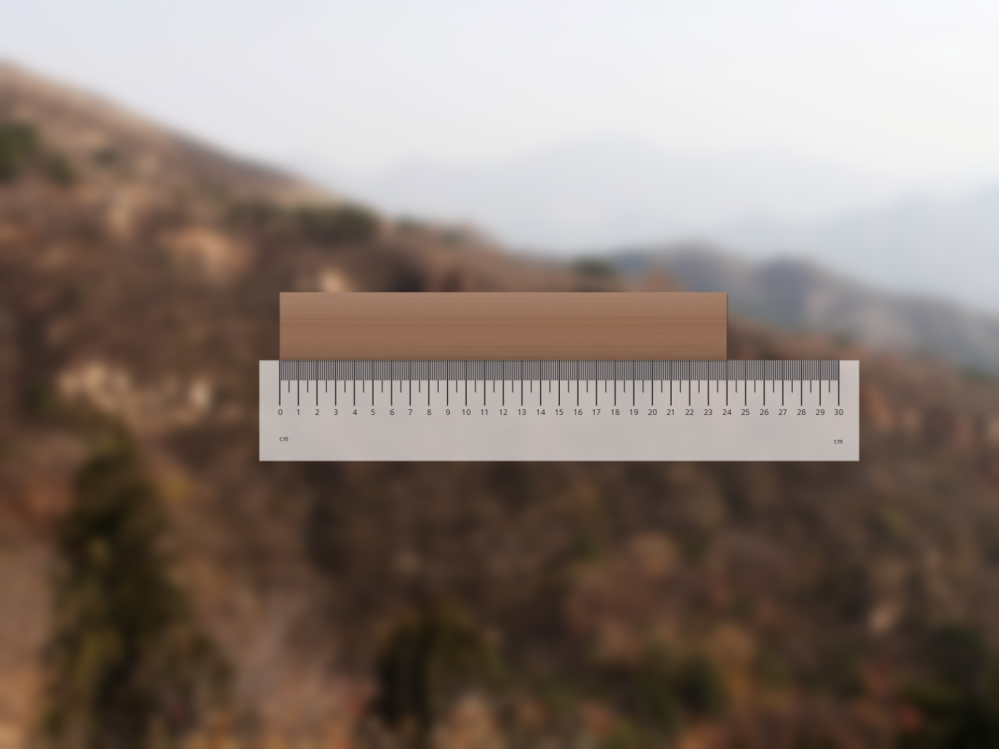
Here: 24 cm
